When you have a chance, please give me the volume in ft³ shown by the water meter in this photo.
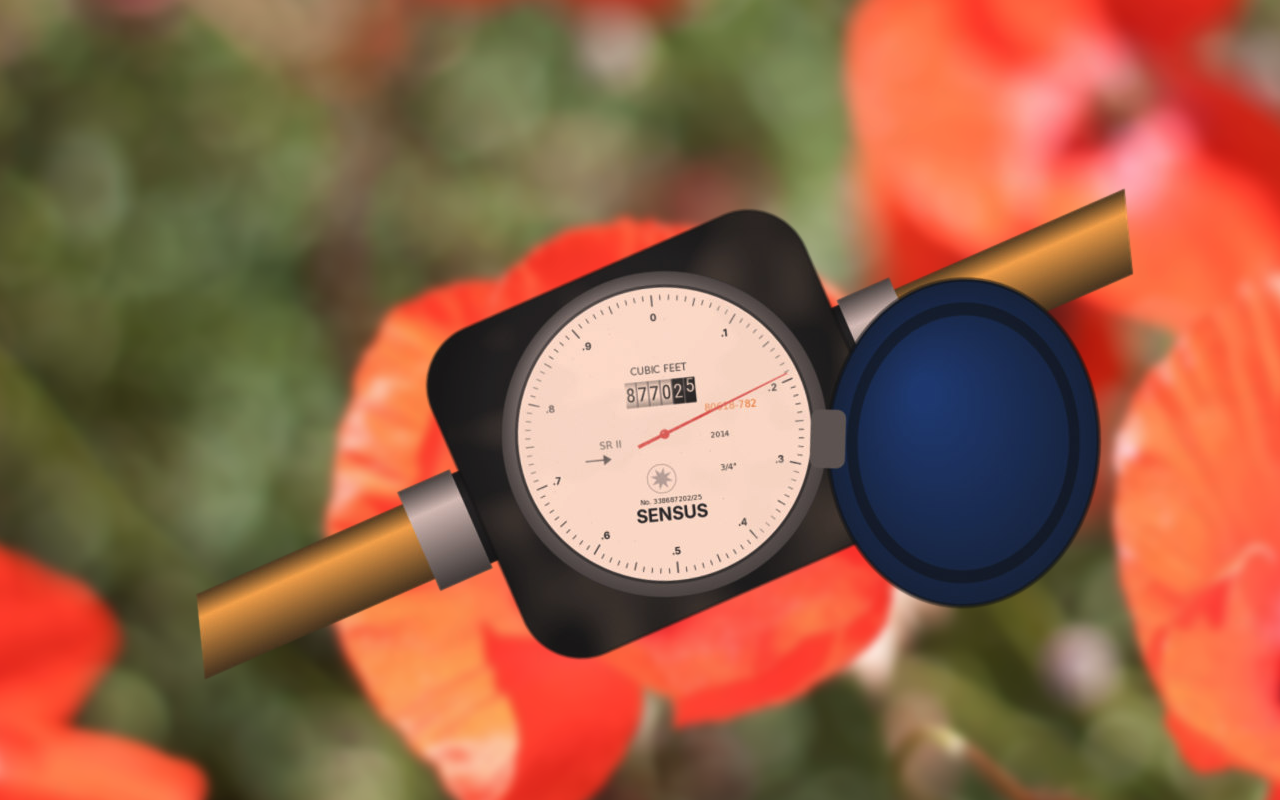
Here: 877025.19 ft³
